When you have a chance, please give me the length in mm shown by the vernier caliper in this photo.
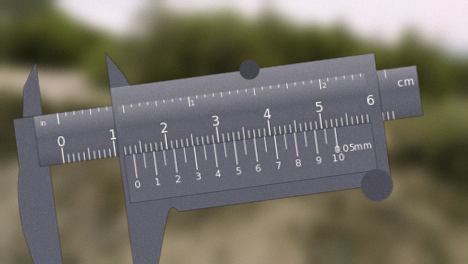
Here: 13.5 mm
